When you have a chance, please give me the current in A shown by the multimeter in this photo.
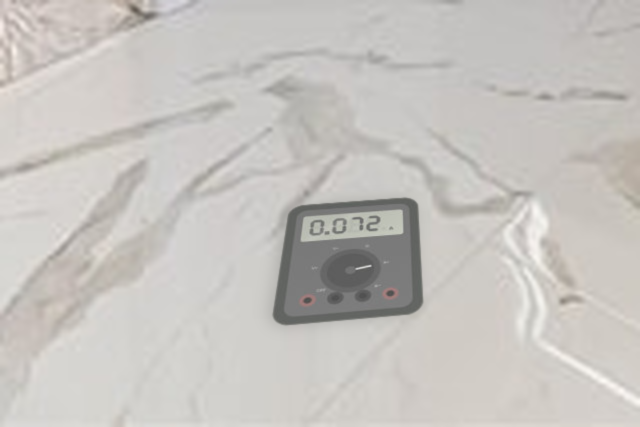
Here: 0.072 A
